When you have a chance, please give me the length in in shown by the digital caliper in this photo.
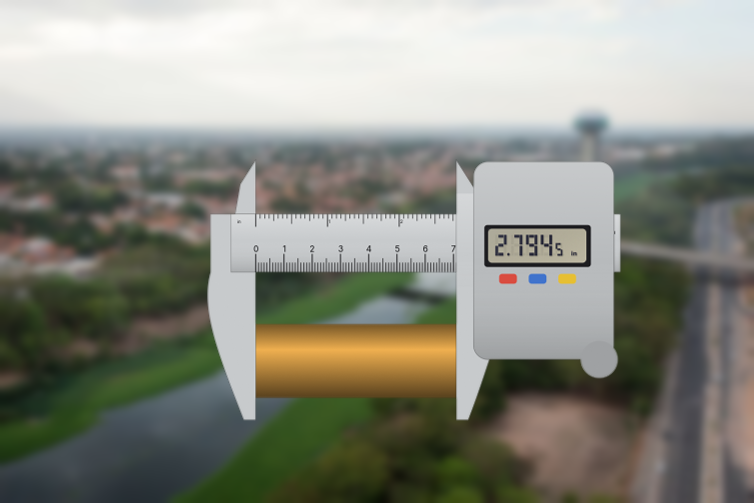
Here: 2.7945 in
